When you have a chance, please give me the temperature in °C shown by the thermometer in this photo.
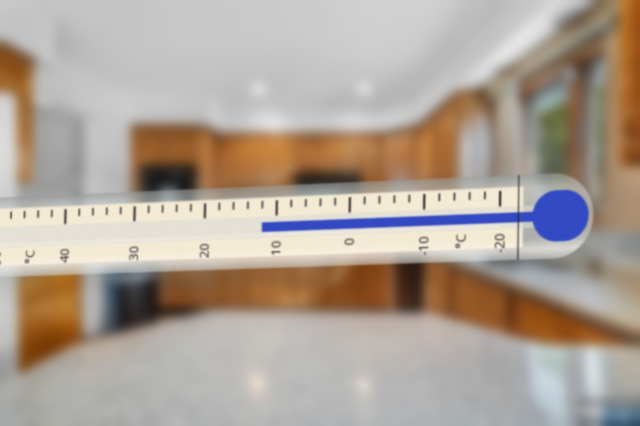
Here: 12 °C
